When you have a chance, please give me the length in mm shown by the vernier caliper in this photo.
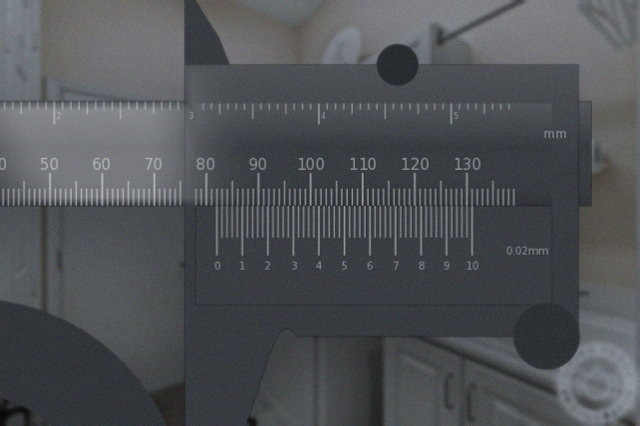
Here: 82.0 mm
